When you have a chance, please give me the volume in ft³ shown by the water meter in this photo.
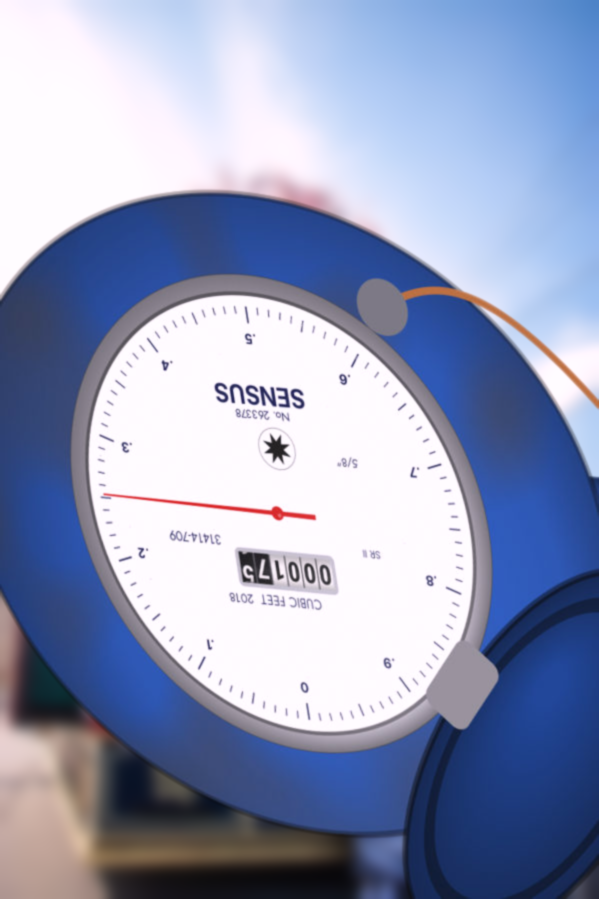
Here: 175.25 ft³
